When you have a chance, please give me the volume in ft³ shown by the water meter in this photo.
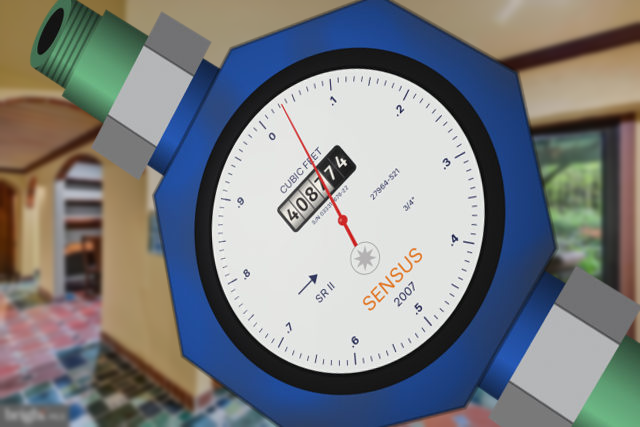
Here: 408774.03 ft³
